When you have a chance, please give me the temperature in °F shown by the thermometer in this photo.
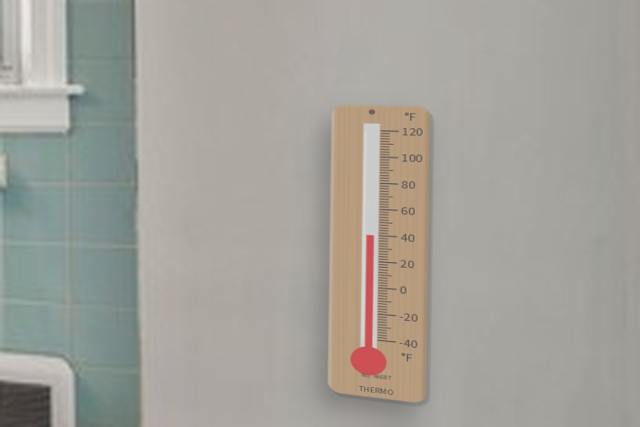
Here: 40 °F
